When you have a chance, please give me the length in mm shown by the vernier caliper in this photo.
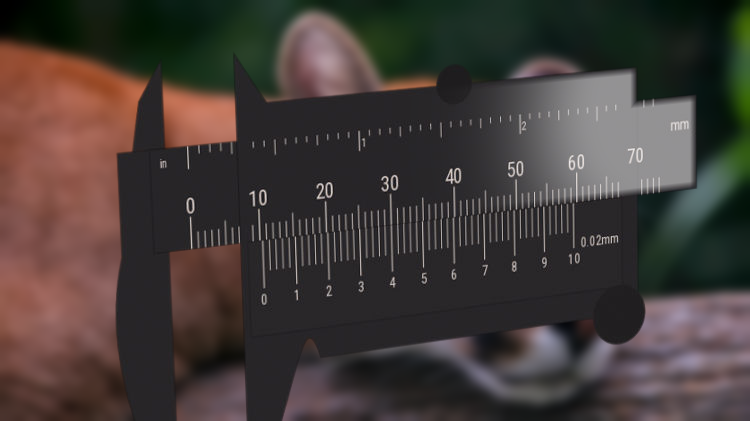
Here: 10.4 mm
